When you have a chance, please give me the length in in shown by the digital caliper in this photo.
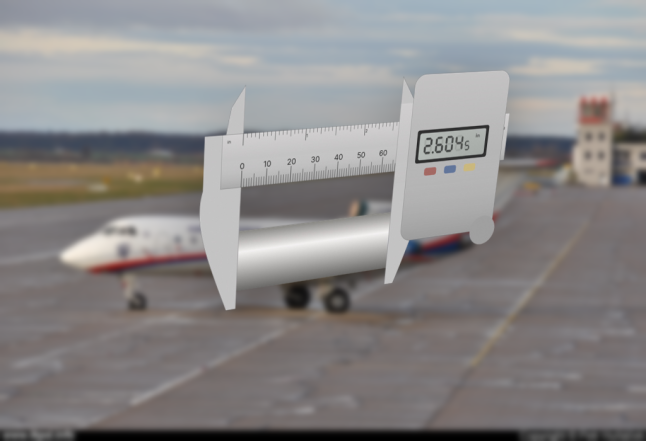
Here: 2.6045 in
